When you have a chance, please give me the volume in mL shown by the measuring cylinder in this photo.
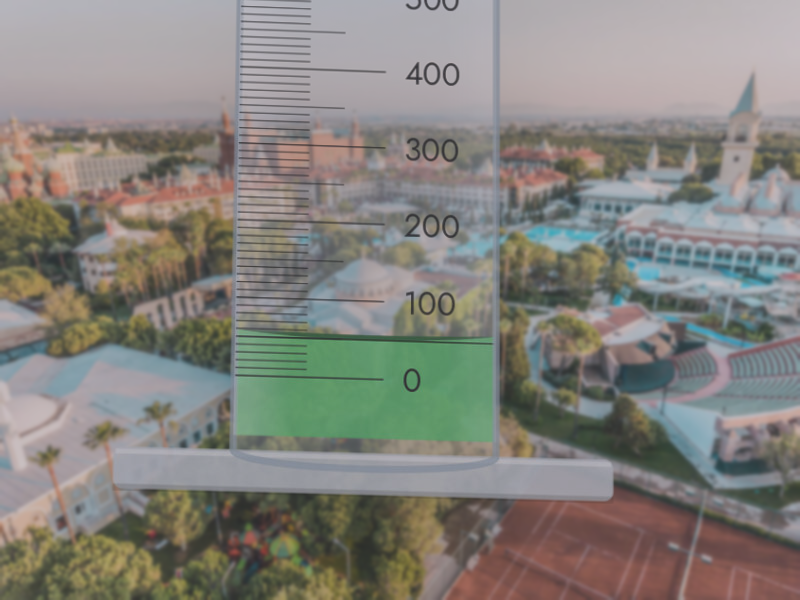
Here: 50 mL
